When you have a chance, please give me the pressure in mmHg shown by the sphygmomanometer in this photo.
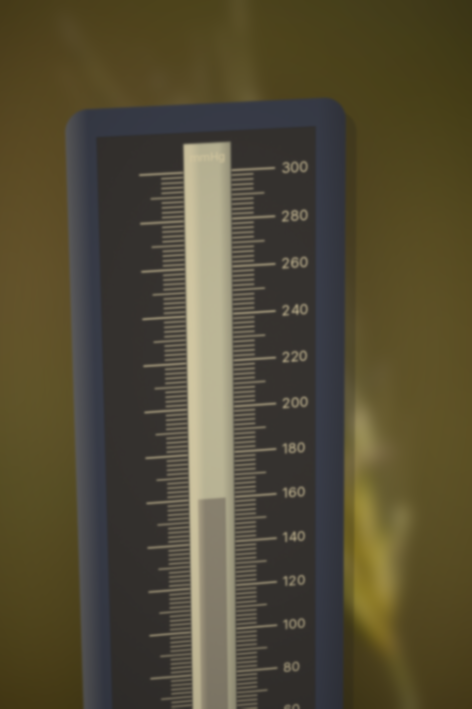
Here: 160 mmHg
